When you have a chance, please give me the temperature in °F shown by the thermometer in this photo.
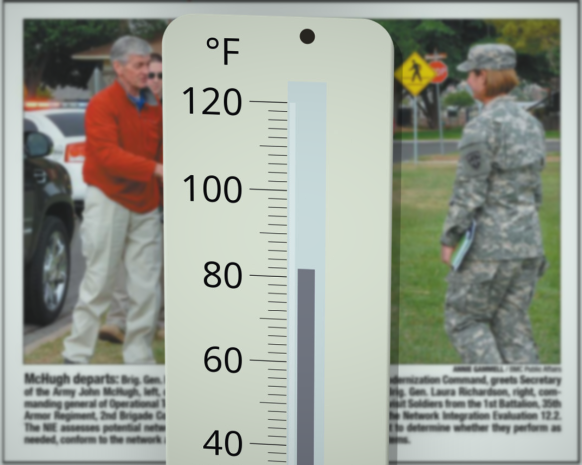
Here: 82 °F
